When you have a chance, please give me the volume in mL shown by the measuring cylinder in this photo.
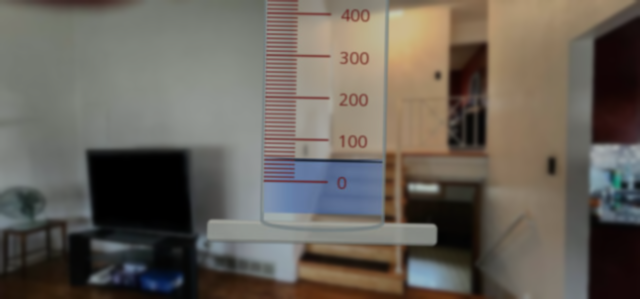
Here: 50 mL
